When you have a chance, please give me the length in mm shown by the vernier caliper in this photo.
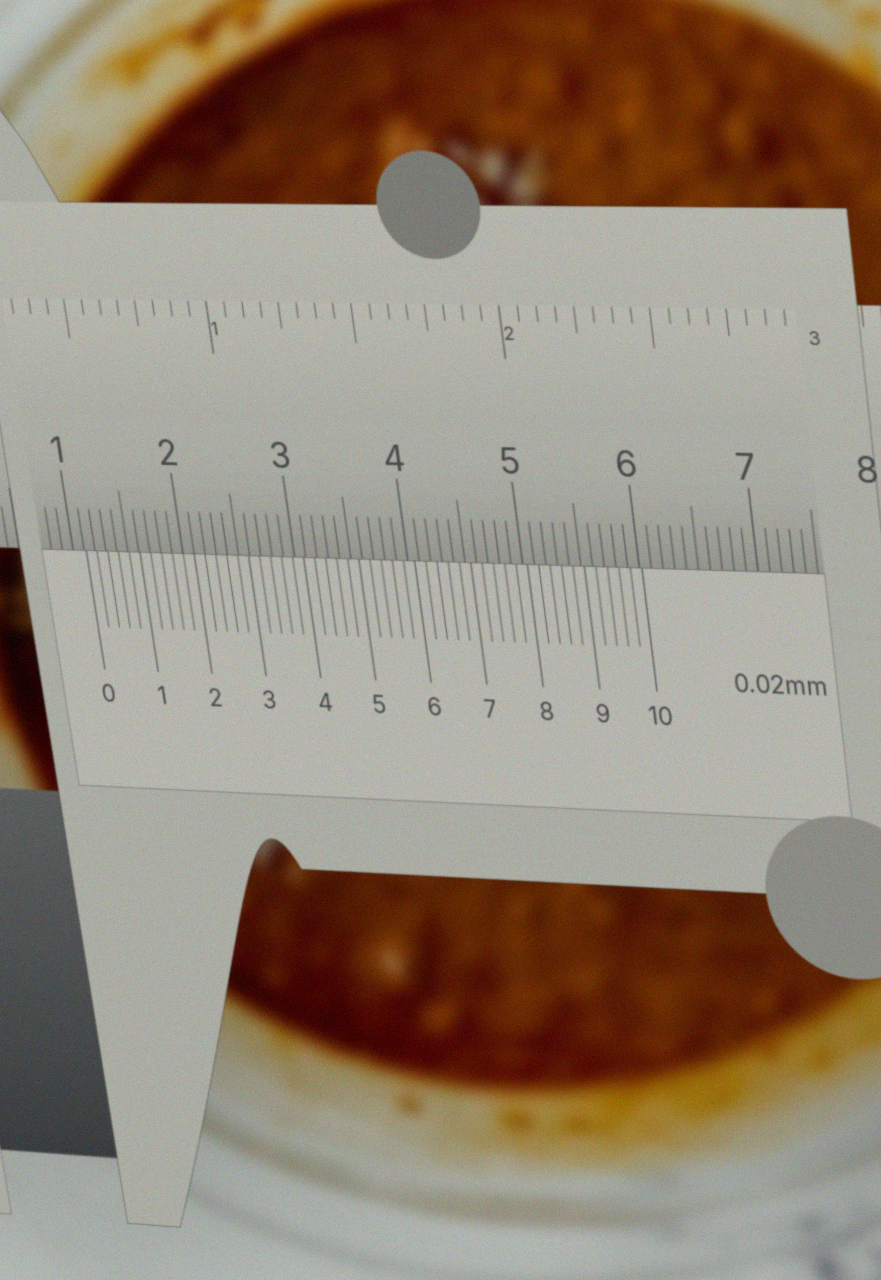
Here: 11.2 mm
